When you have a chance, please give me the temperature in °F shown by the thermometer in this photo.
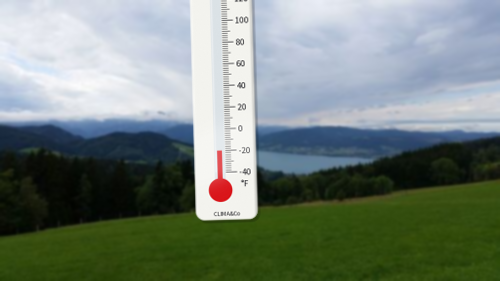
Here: -20 °F
